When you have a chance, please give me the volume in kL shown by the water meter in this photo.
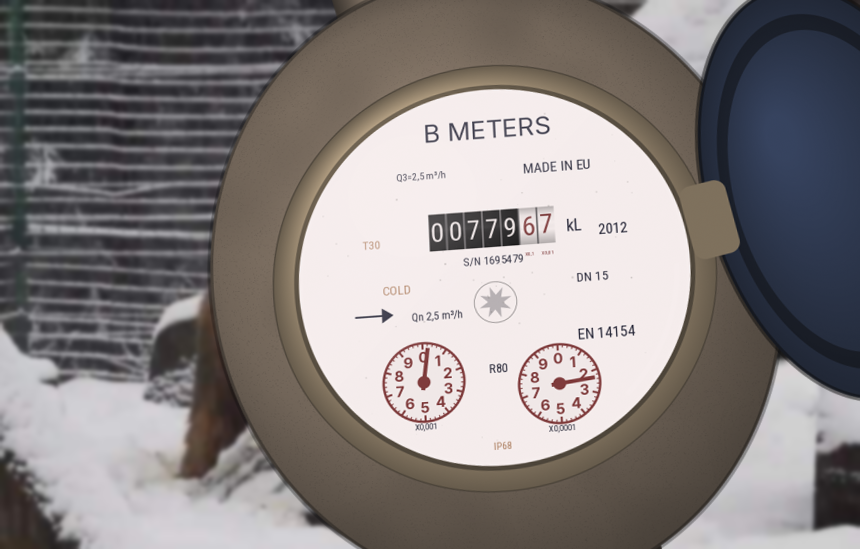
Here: 779.6702 kL
